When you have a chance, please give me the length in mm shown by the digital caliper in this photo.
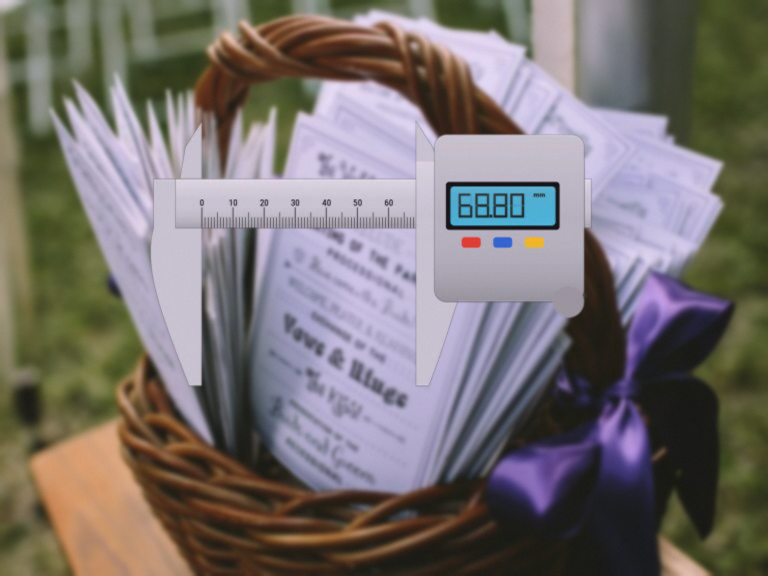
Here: 68.80 mm
